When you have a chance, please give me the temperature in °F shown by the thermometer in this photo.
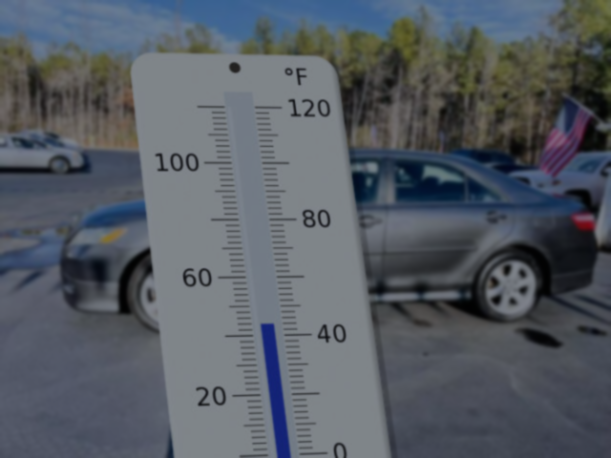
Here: 44 °F
